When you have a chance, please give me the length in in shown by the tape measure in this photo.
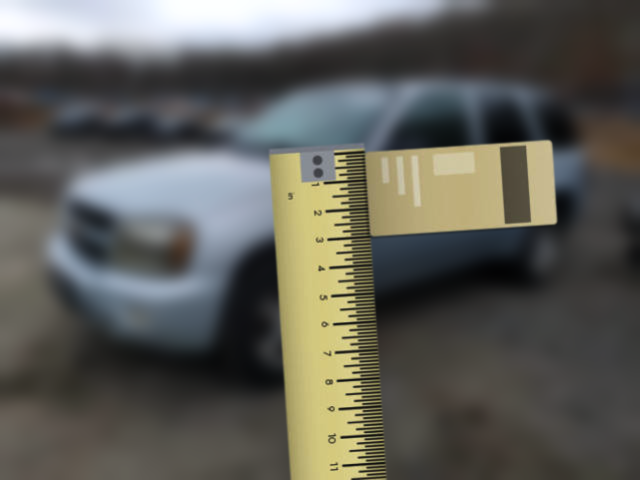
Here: 3 in
